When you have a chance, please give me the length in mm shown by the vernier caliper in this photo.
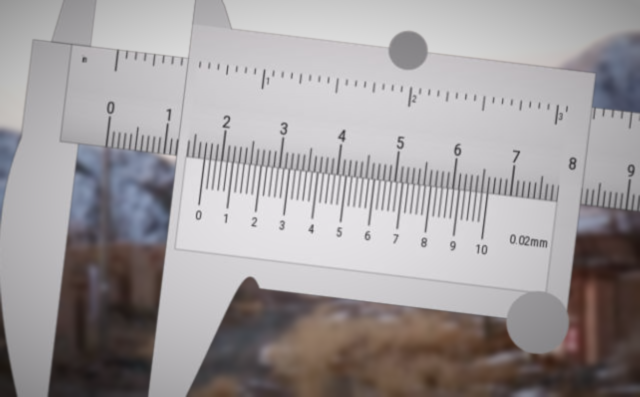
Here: 17.0 mm
